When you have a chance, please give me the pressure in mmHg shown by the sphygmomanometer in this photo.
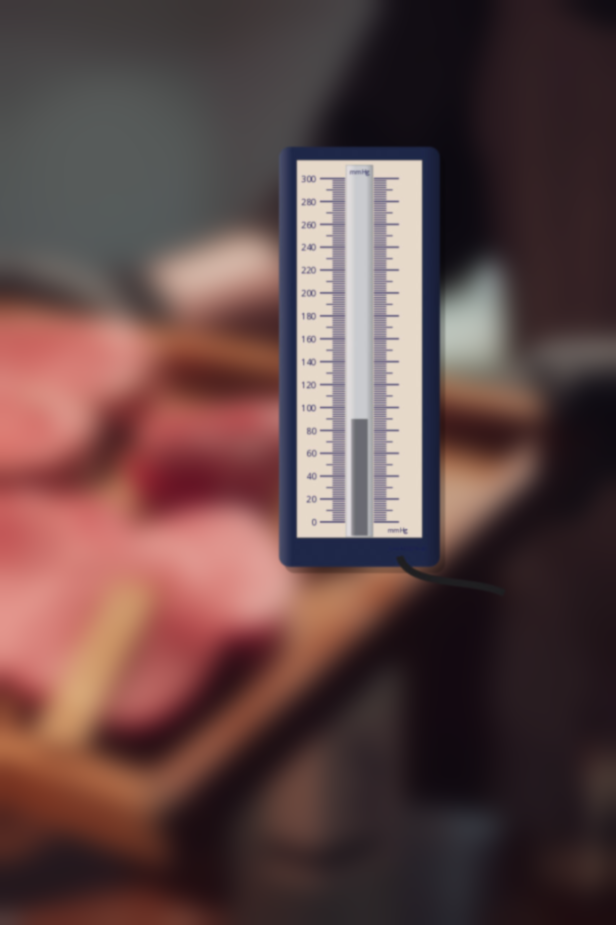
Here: 90 mmHg
